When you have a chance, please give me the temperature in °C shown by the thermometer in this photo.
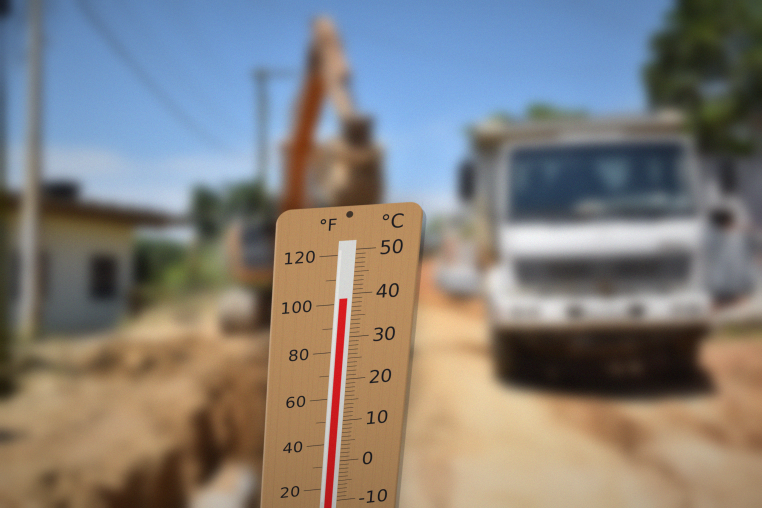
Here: 39 °C
